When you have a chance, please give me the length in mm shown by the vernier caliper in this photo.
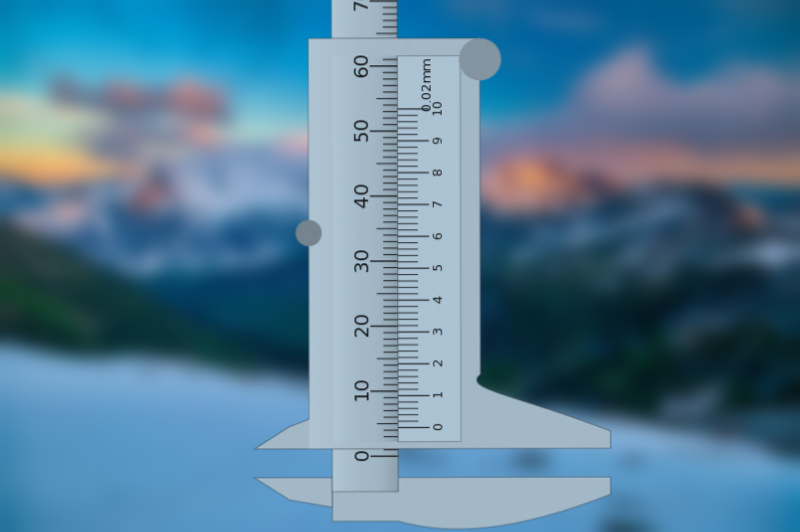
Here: 4.4 mm
